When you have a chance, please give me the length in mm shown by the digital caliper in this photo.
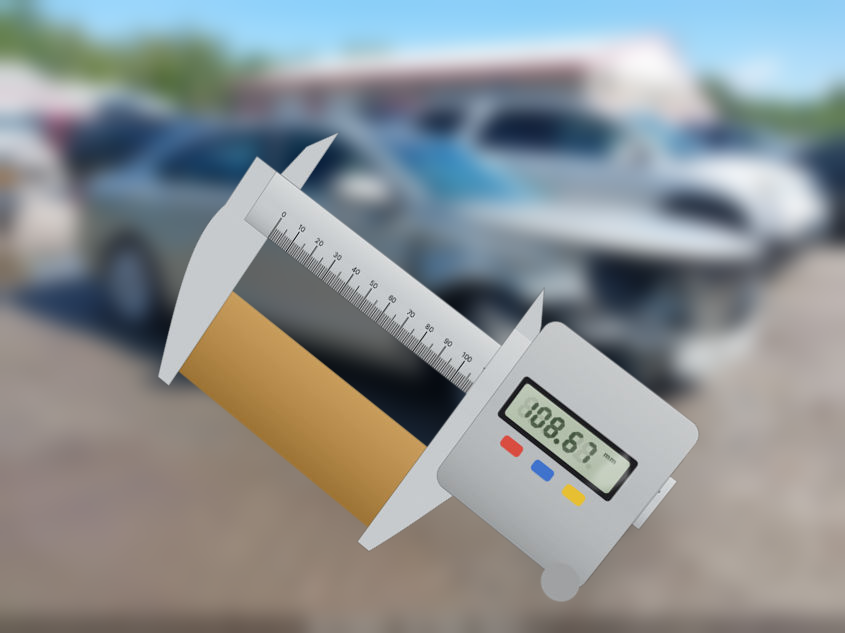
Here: 108.67 mm
